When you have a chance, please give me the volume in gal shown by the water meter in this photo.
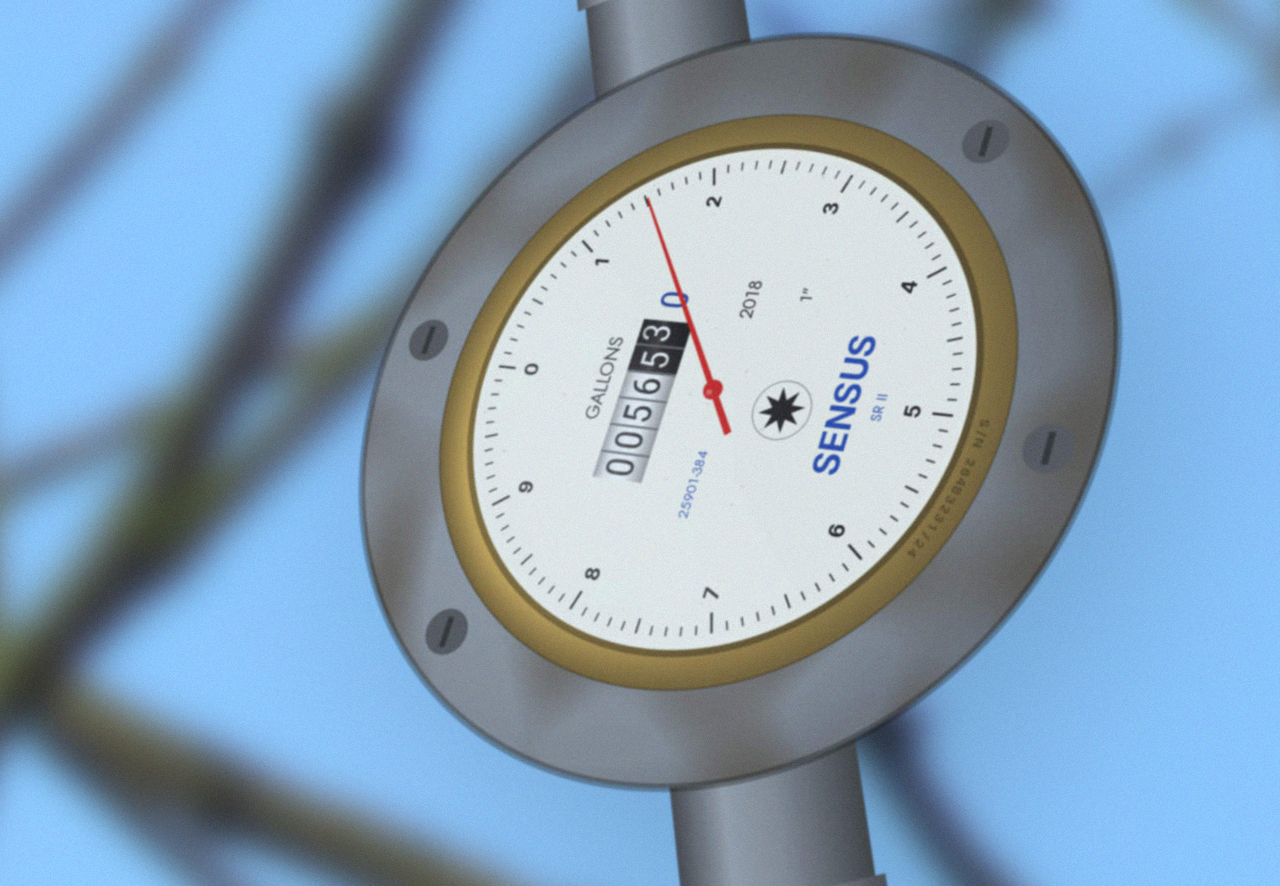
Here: 56531.5 gal
